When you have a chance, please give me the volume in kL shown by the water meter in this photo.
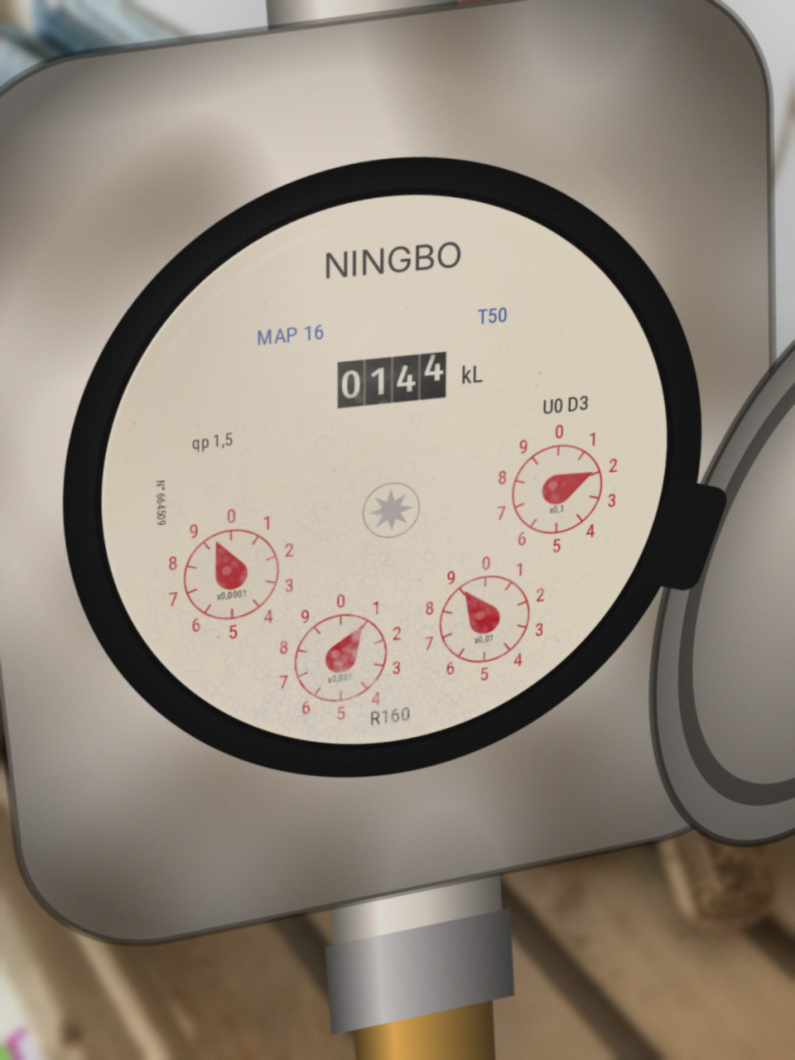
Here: 144.1909 kL
